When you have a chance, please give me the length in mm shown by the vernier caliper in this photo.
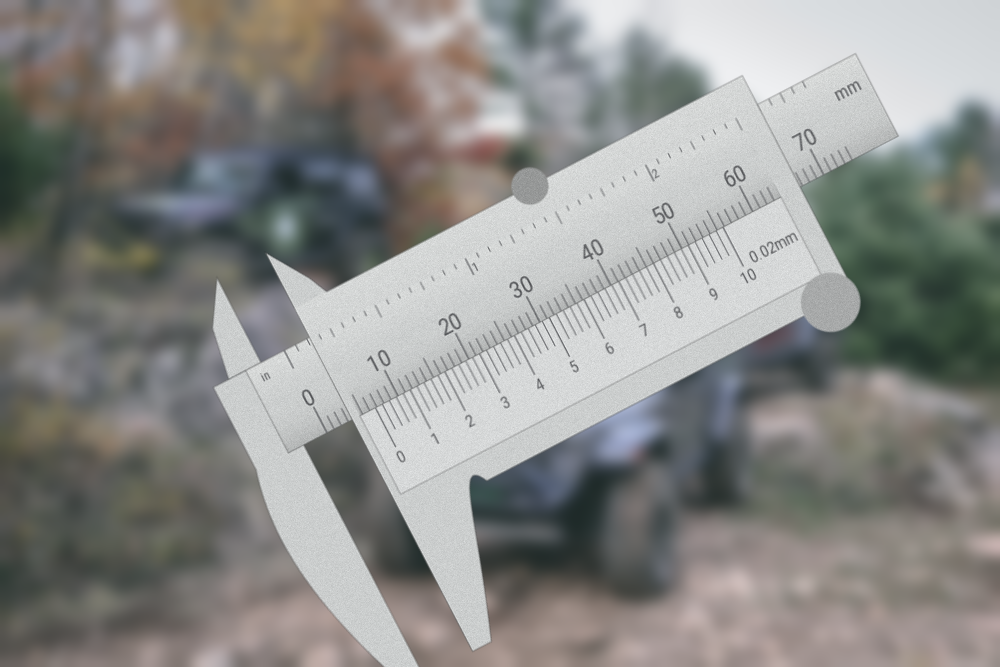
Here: 6.8 mm
